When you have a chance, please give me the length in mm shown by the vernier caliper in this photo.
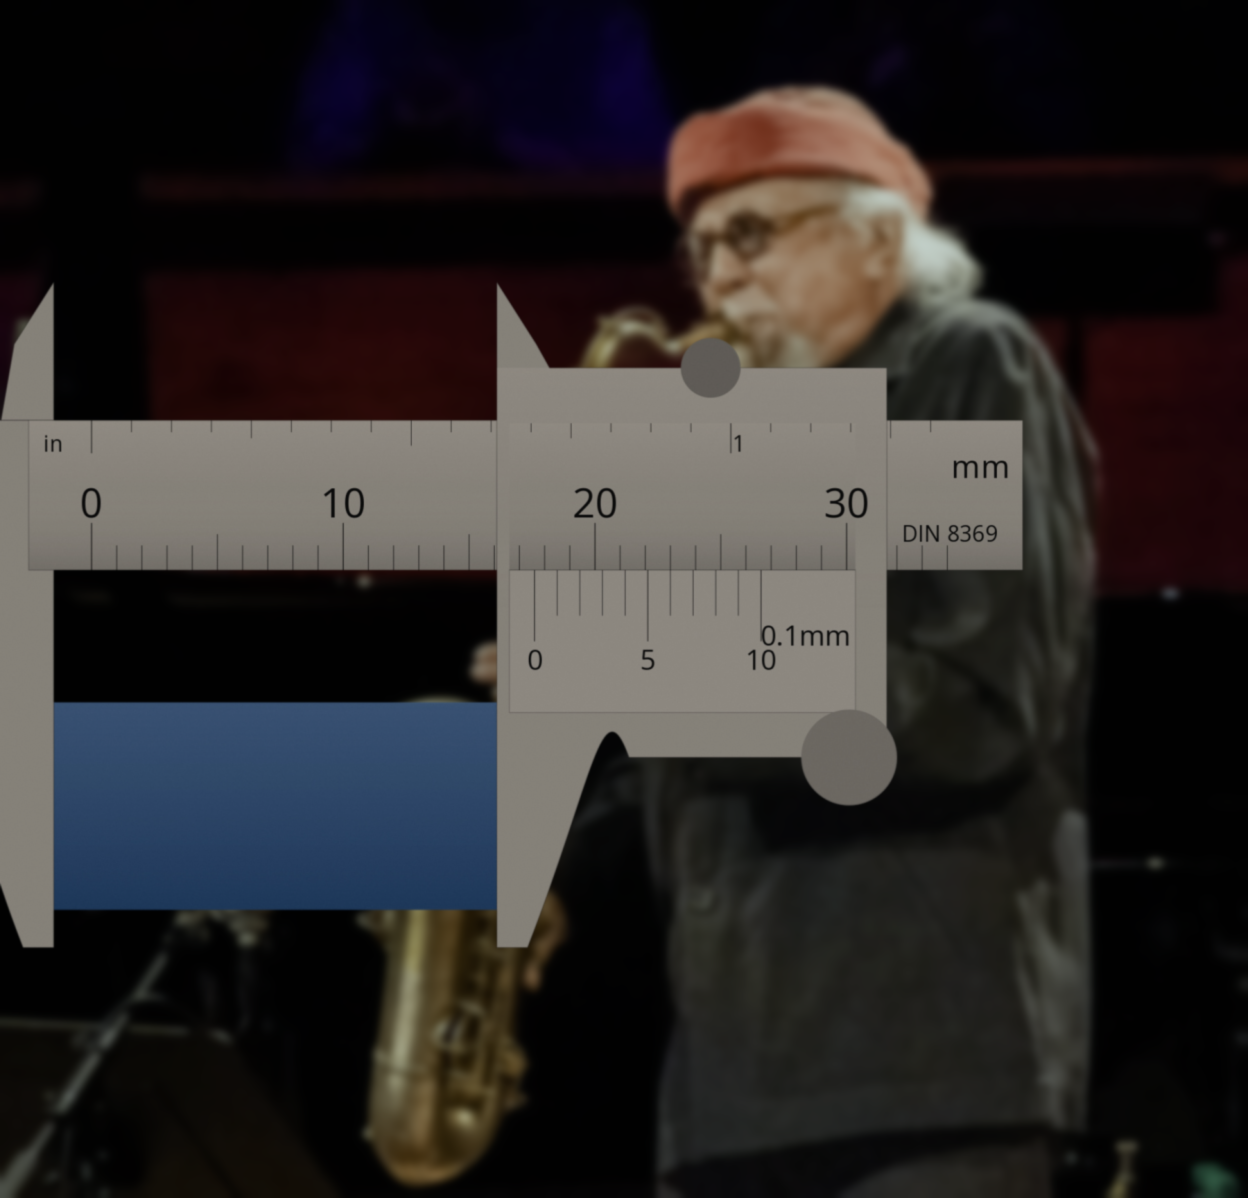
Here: 17.6 mm
